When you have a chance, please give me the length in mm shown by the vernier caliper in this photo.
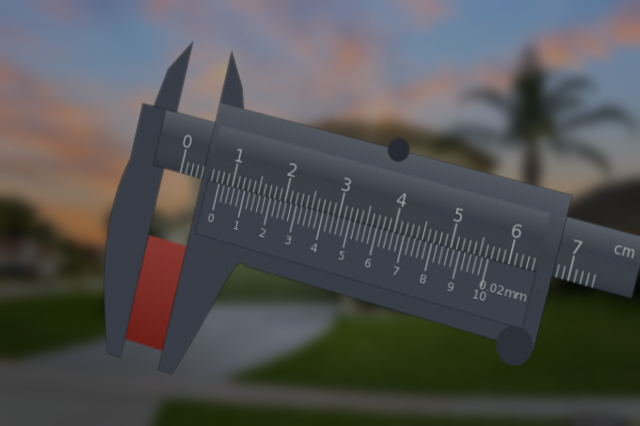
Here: 7.5 mm
